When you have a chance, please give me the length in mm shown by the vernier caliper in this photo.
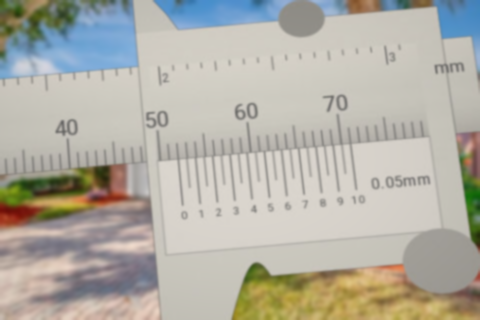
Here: 52.0 mm
